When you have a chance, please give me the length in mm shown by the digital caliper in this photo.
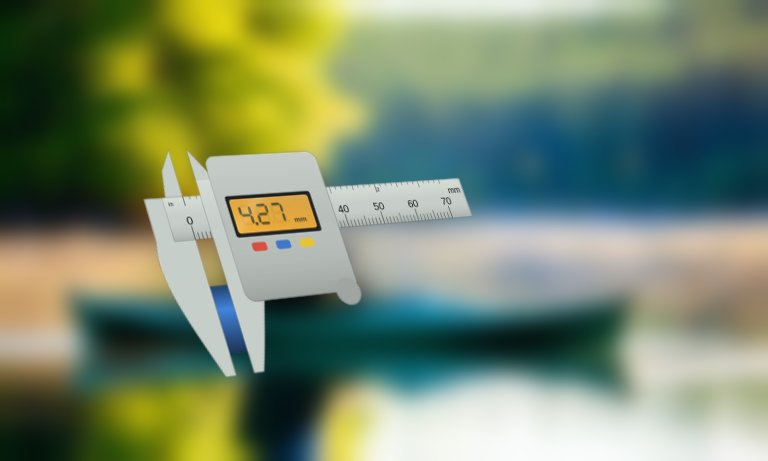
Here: 4.27 mm
